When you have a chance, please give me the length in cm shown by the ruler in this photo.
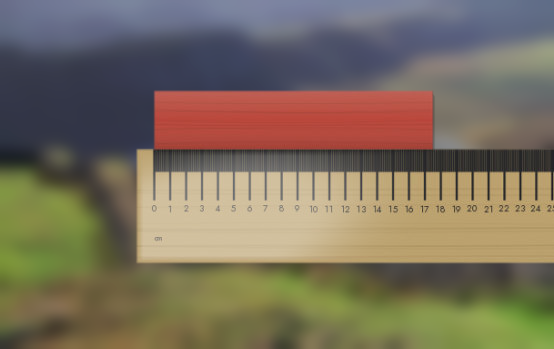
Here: 17.5 cm
